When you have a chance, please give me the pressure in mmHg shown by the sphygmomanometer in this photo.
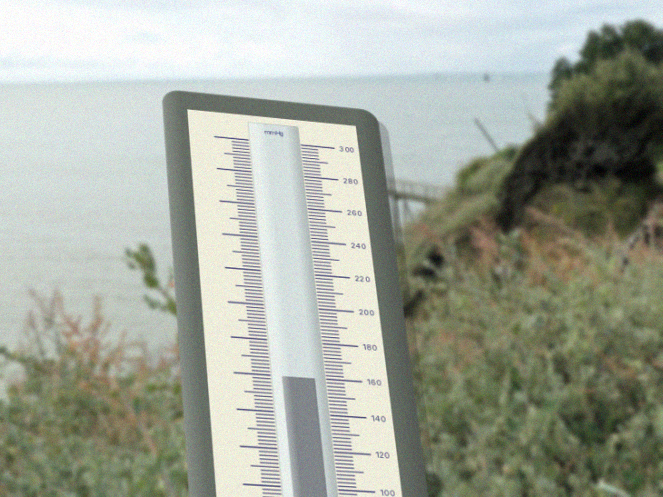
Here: 160 mmHg
